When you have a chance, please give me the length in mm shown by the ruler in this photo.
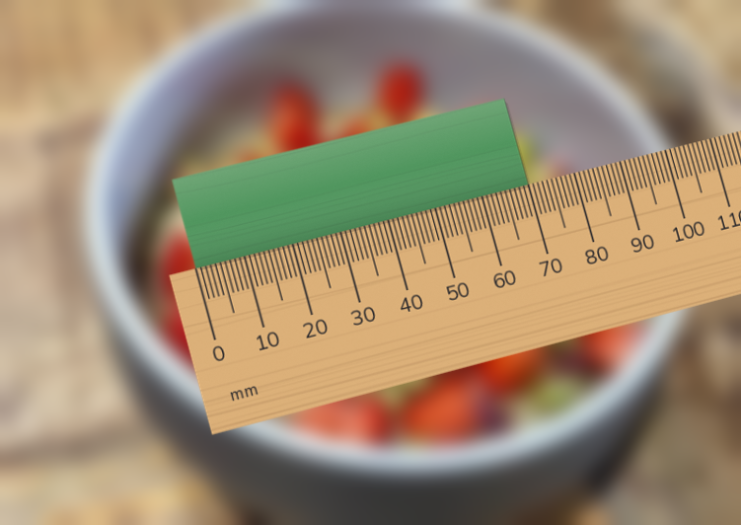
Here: 70 mm
